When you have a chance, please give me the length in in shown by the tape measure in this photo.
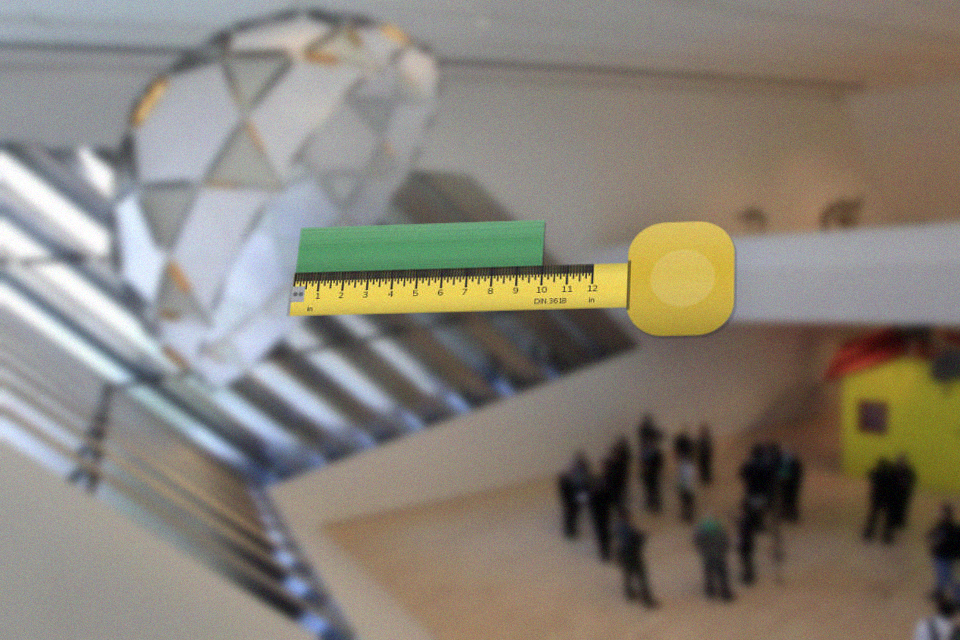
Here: 10 in
